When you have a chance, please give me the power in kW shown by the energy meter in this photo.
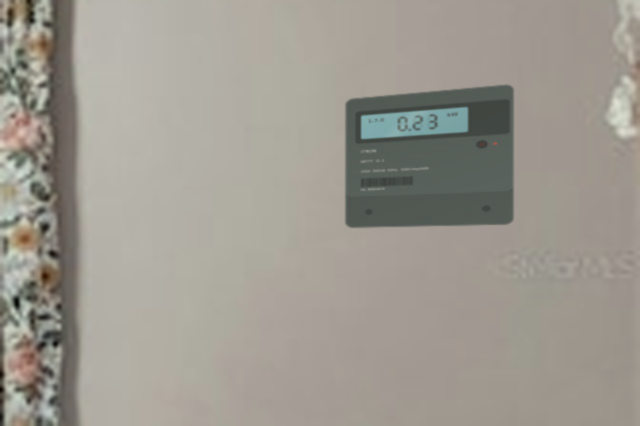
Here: 0.23 kW
